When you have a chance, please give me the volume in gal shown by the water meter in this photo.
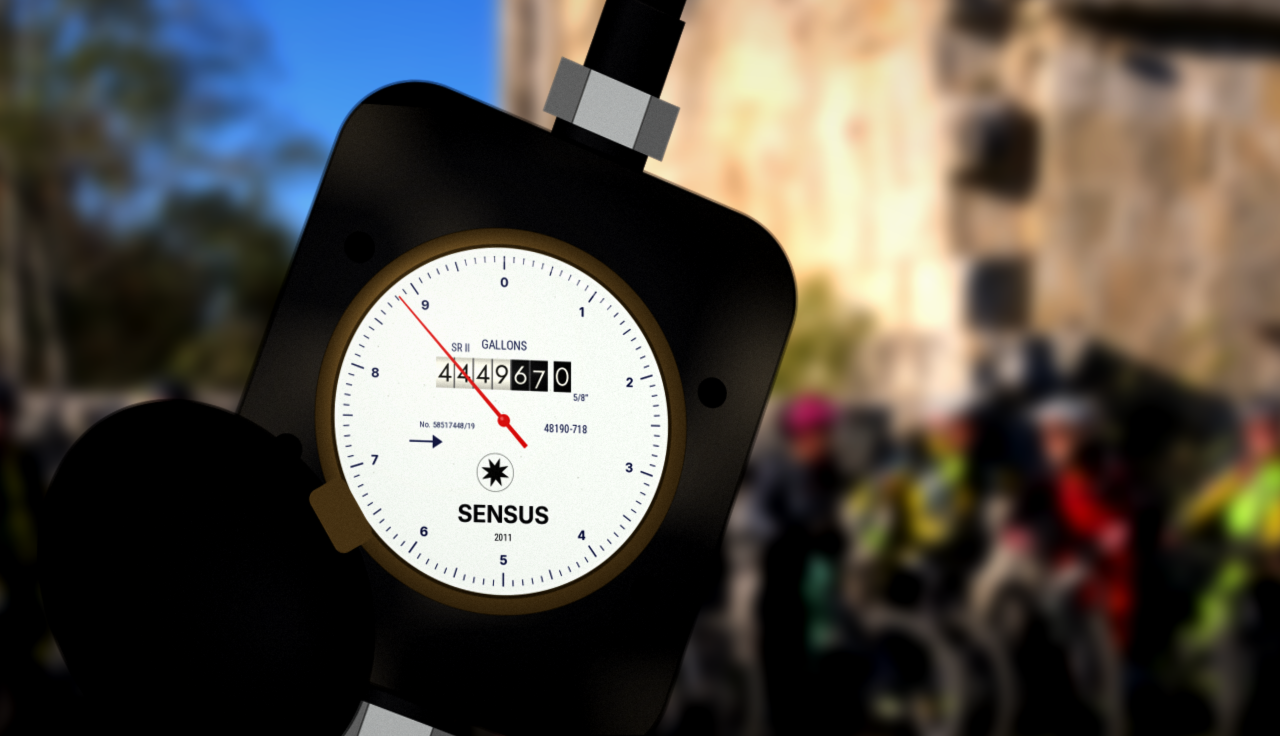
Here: 4449668.8 gal
